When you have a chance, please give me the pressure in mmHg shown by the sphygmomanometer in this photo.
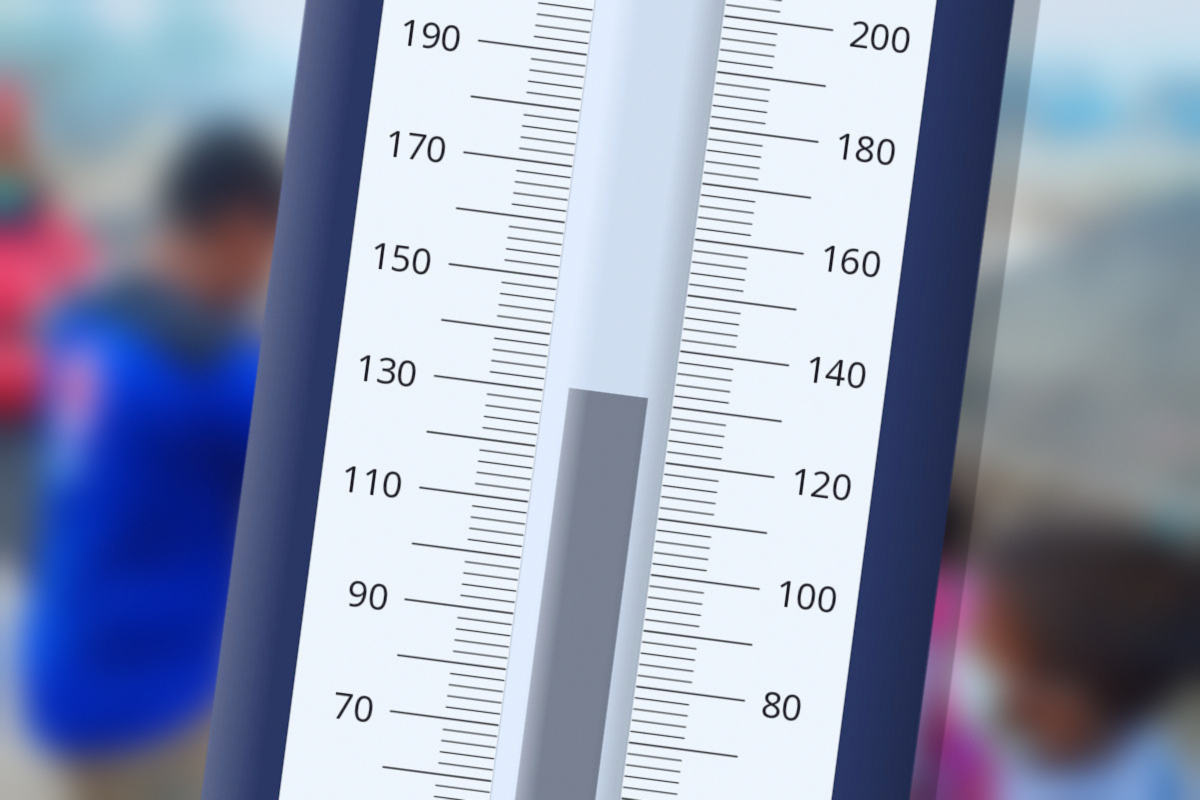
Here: 131 mmHg
